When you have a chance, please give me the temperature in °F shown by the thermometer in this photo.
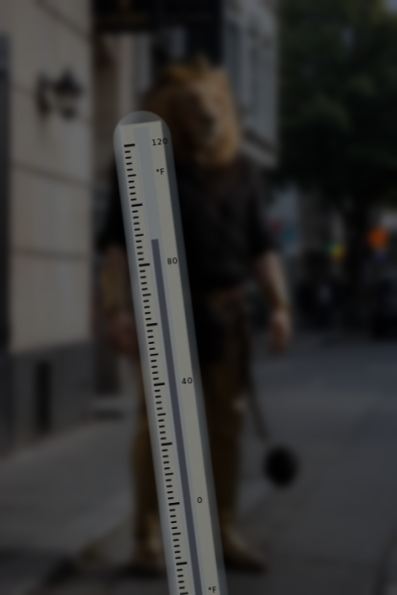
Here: 88 °F
